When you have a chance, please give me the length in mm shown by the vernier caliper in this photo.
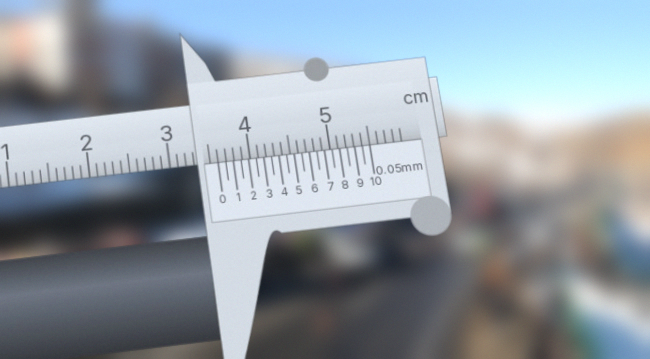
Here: 36.0 mm
